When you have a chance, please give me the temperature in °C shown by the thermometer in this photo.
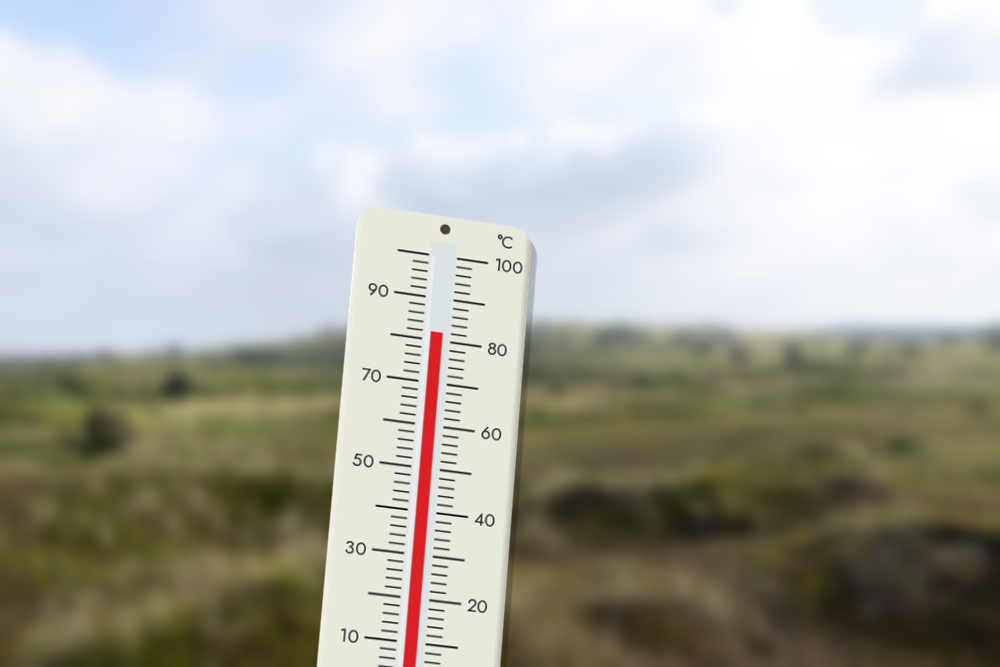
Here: 82 °C
